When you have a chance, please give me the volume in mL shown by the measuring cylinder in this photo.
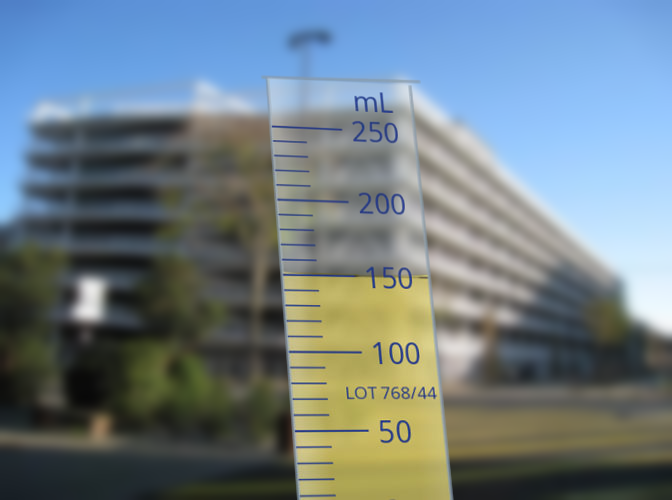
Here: 150 mL
